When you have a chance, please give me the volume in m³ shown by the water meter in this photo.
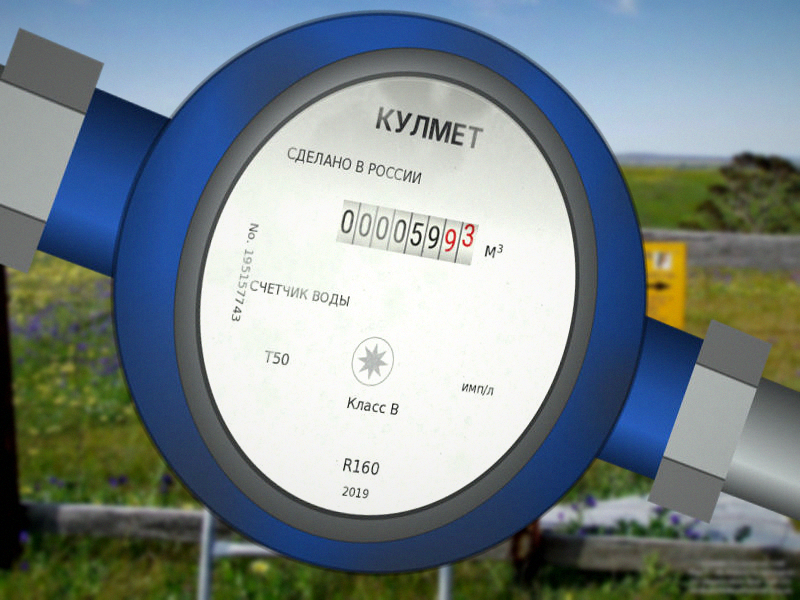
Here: 59.93 m³
